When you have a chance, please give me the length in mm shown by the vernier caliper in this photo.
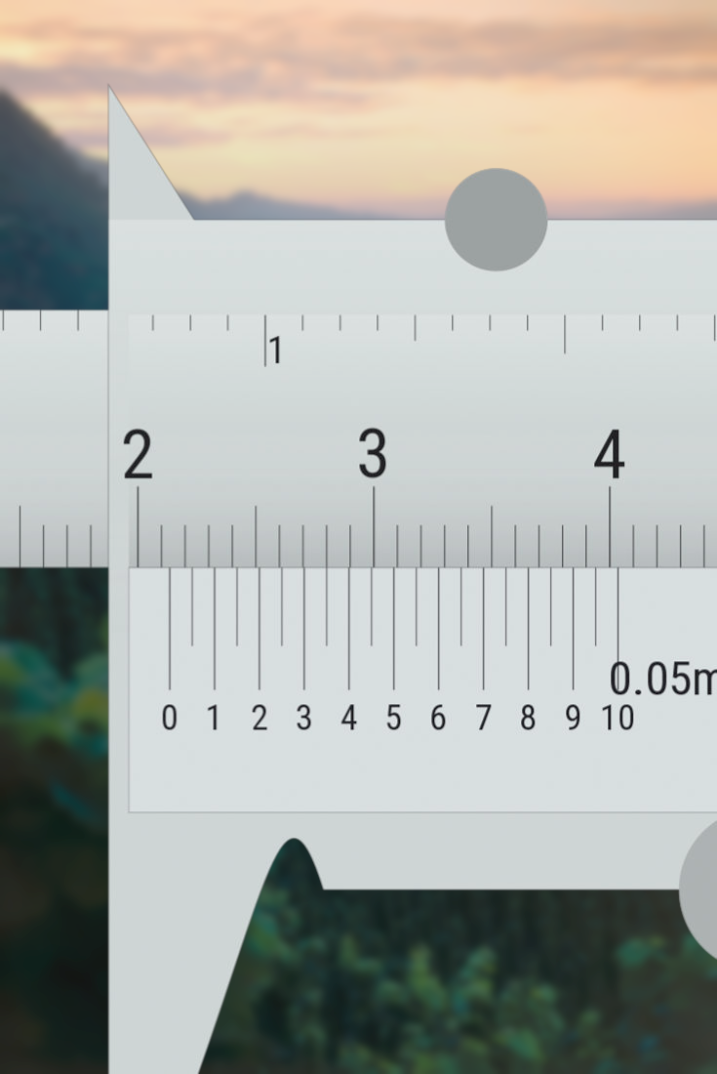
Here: 21.35 mm
